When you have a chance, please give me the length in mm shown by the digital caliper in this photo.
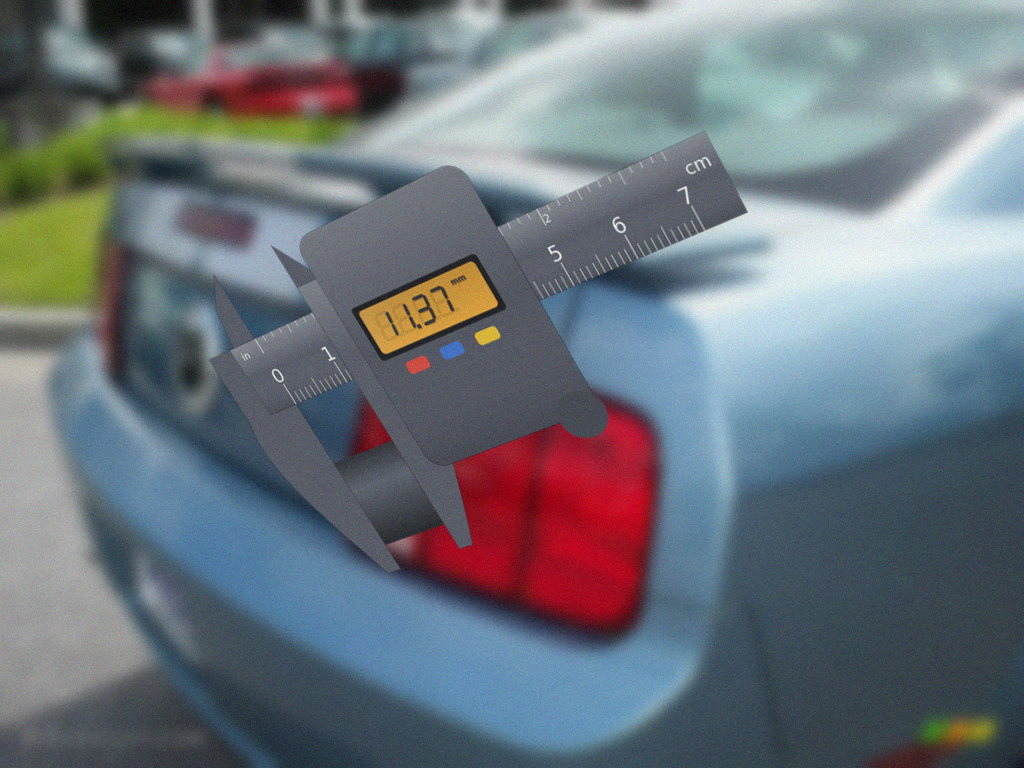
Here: 11.37 mm
